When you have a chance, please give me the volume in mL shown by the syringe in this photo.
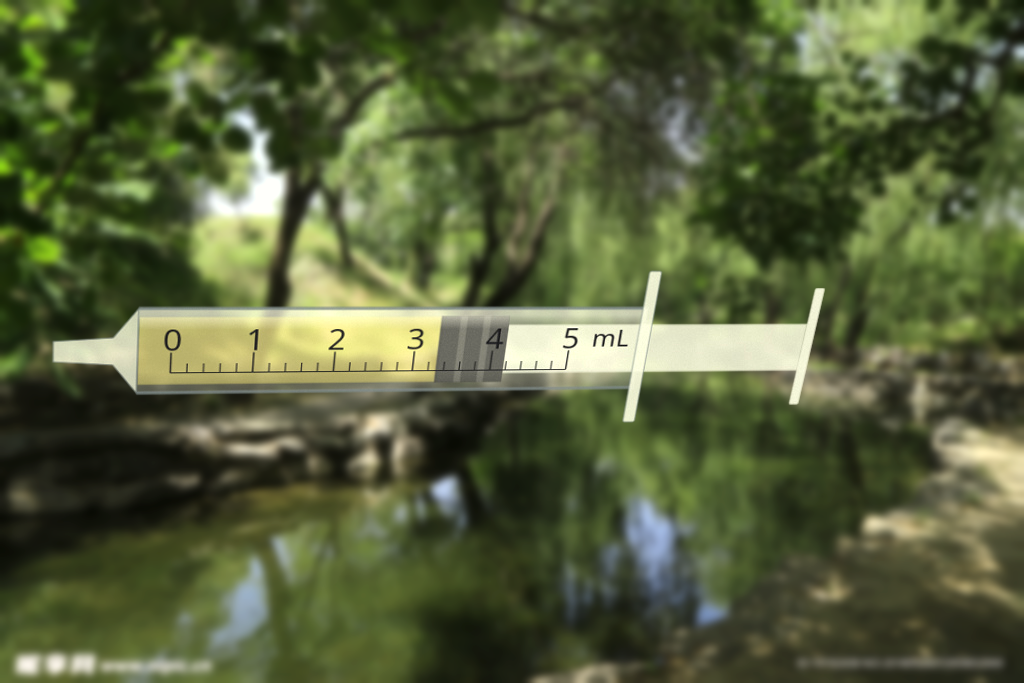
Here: 3.3 mL
